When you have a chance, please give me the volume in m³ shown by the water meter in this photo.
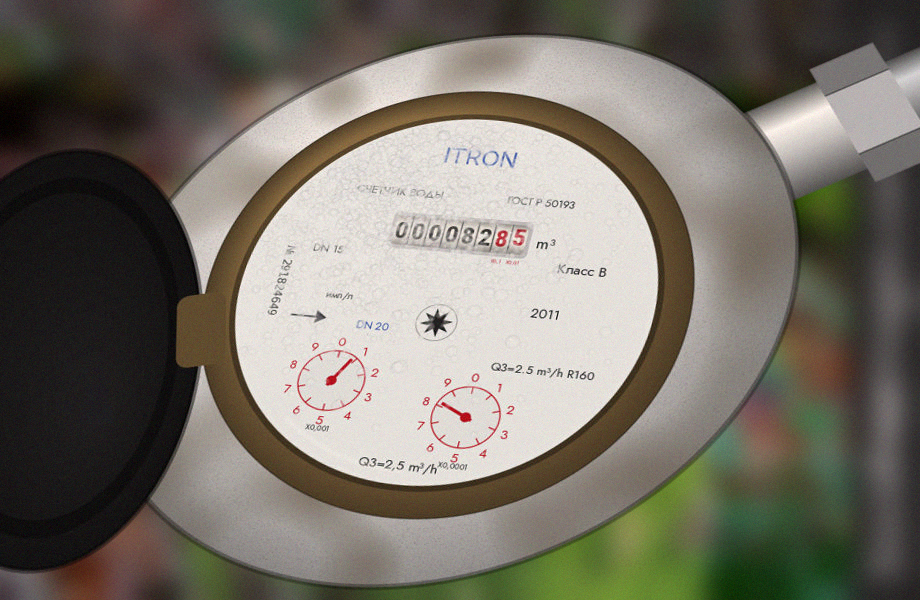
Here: 82.8508 m³
